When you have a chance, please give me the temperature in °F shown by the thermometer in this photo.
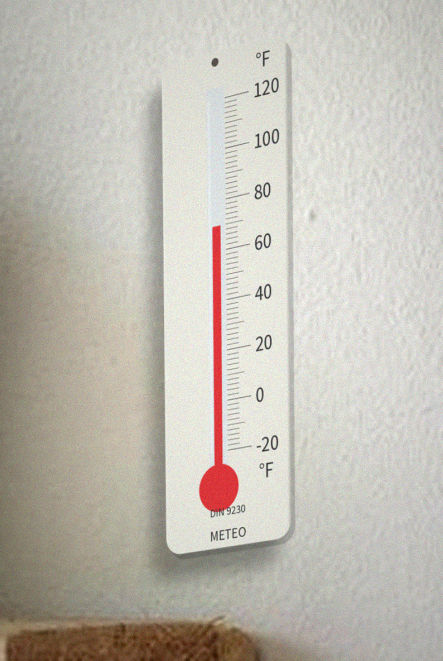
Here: 70 °F
